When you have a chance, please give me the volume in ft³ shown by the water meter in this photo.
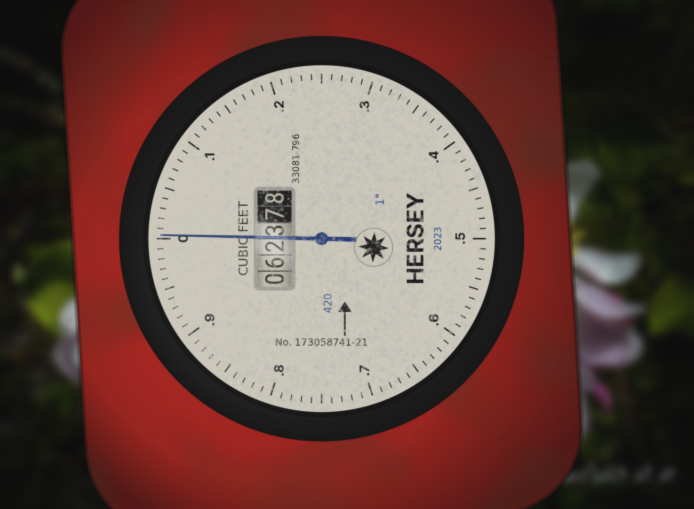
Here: 62378.00 ft³
